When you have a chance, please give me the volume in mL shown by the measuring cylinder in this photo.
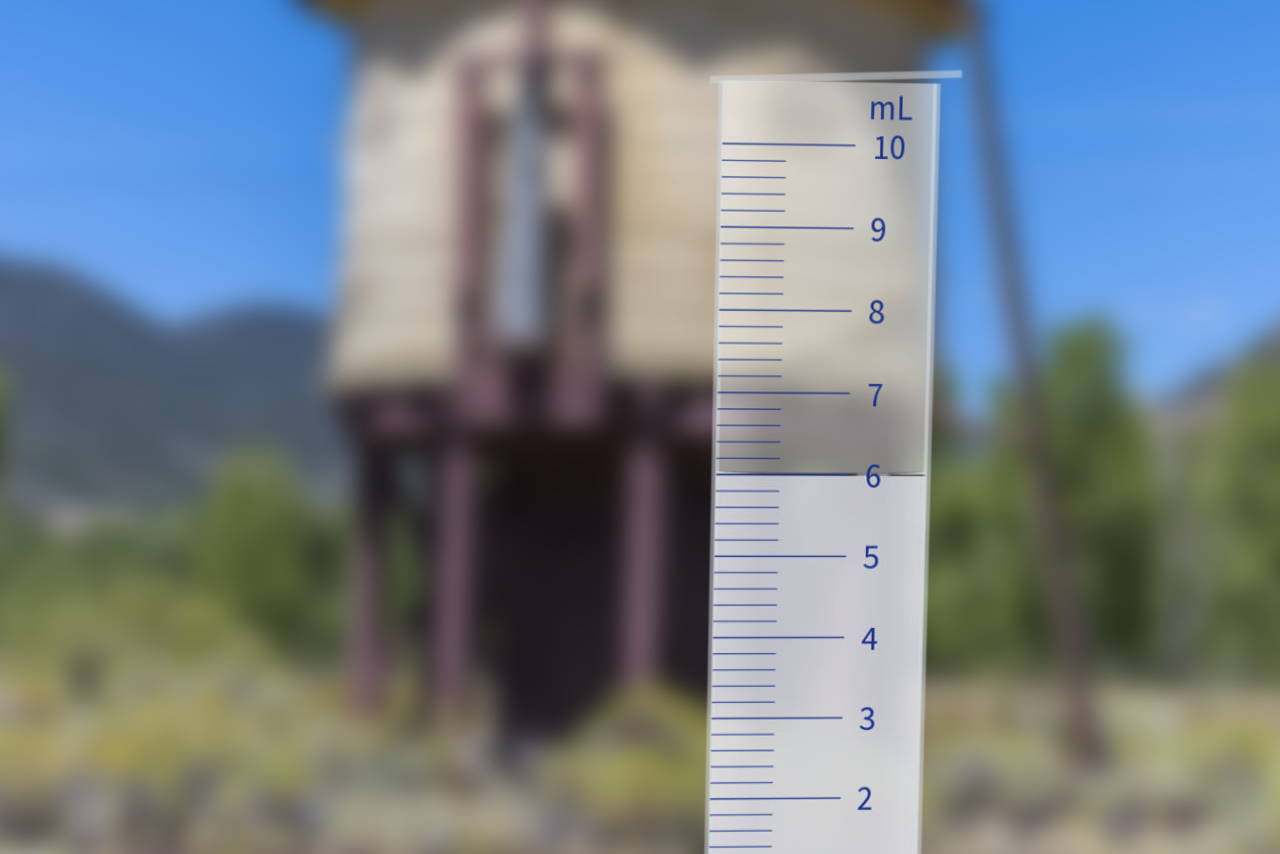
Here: 6 mL
